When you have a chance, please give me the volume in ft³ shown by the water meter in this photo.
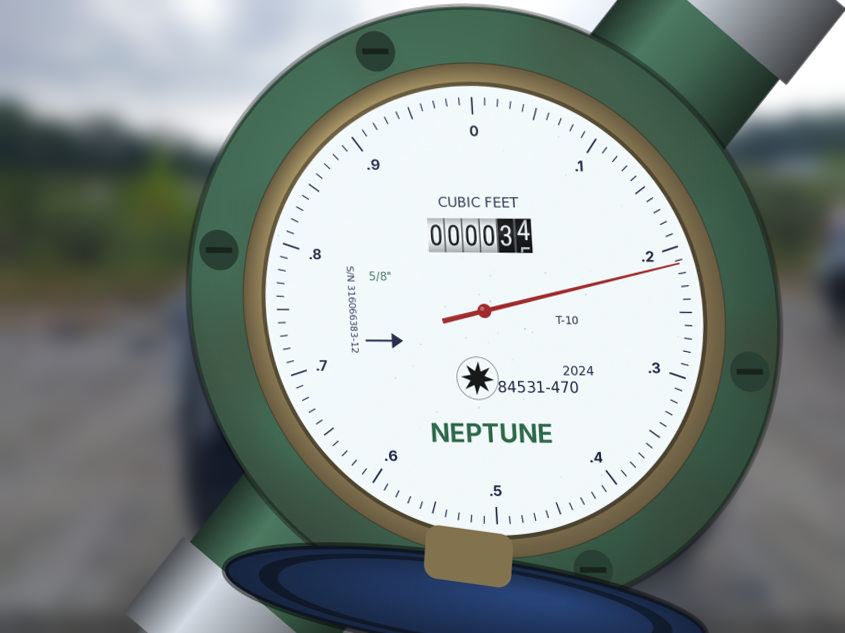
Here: 34.21 ft³
